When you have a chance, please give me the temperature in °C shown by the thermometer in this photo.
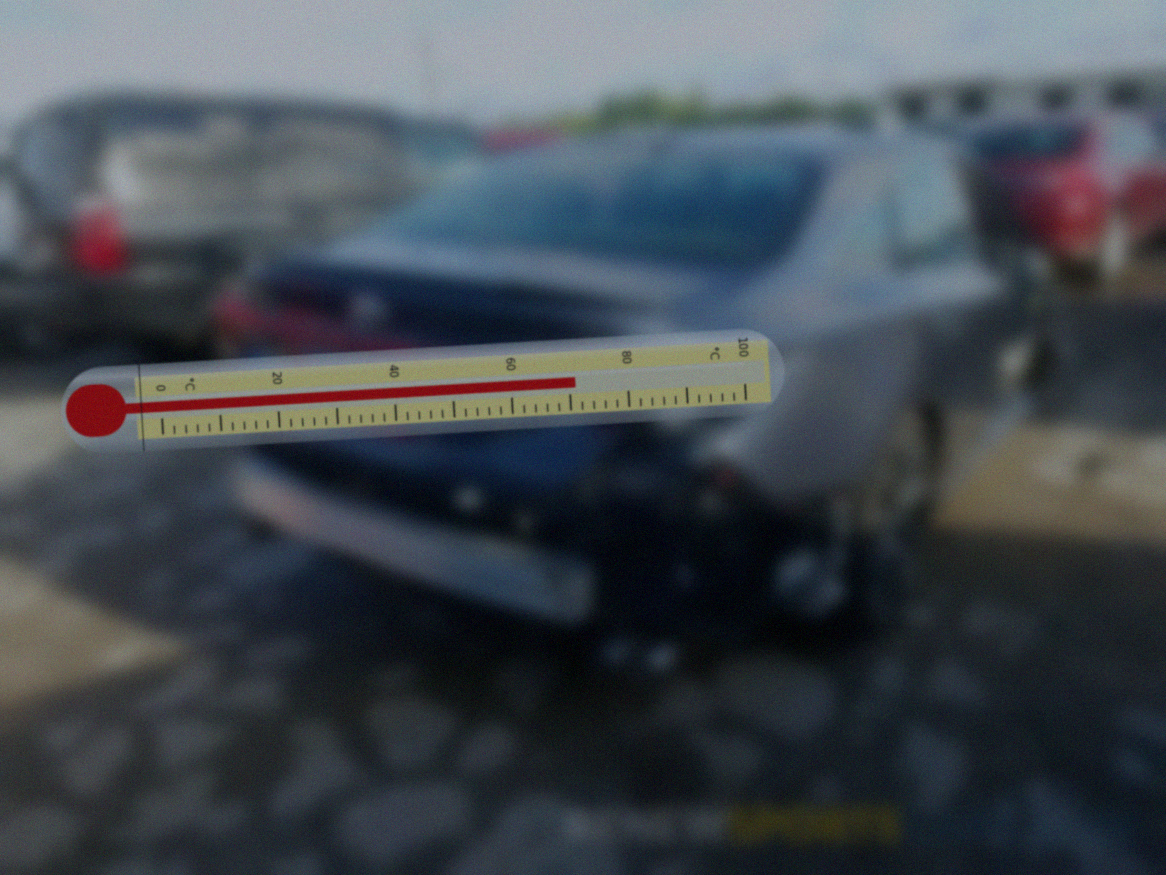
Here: 71 °C
